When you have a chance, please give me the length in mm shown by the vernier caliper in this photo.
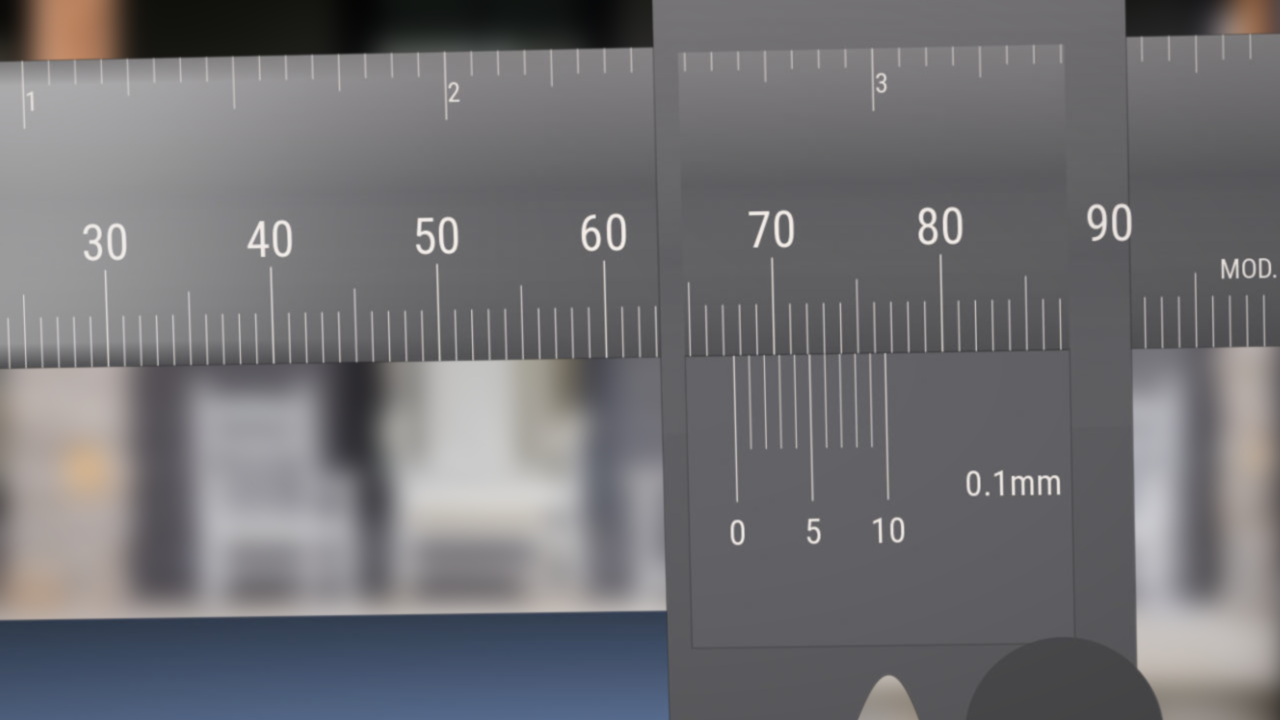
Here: 67.6 mm
